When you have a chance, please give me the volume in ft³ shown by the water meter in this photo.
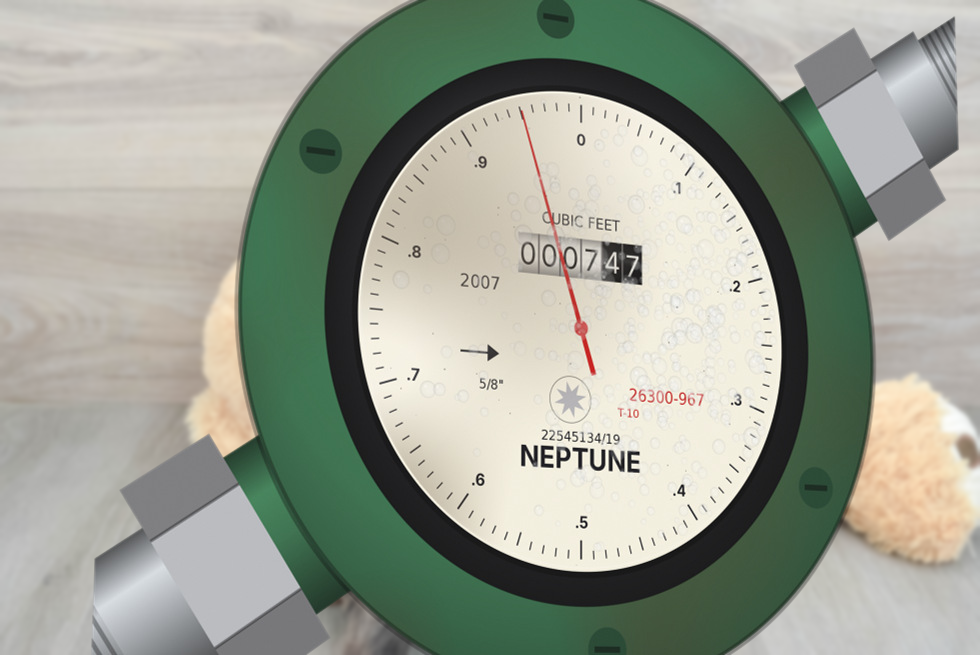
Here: 746.95 ft³
